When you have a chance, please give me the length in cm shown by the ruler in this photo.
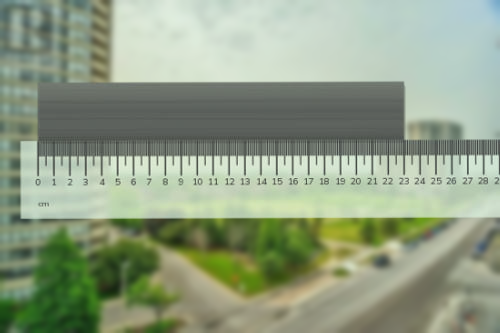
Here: 23 cm
